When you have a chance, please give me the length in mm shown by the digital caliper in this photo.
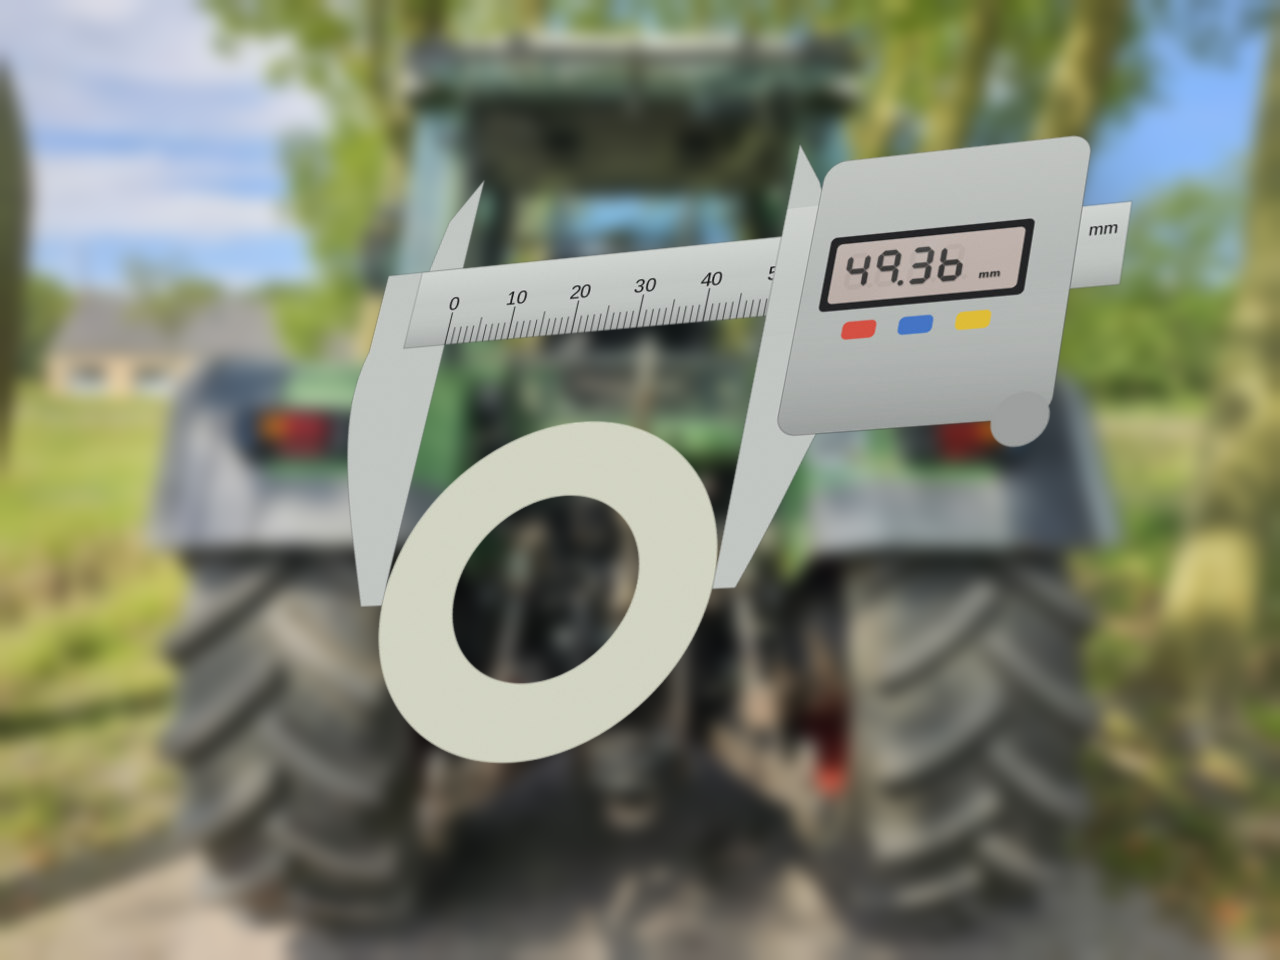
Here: 49.36 mm
